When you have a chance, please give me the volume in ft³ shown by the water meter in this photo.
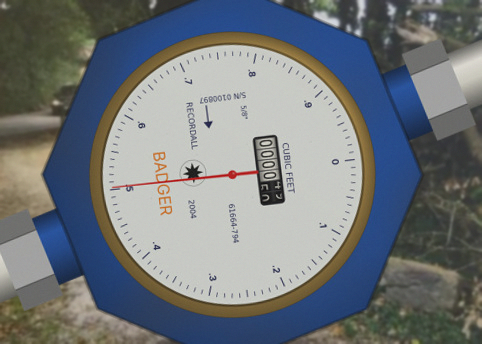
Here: 49.50 ft³
